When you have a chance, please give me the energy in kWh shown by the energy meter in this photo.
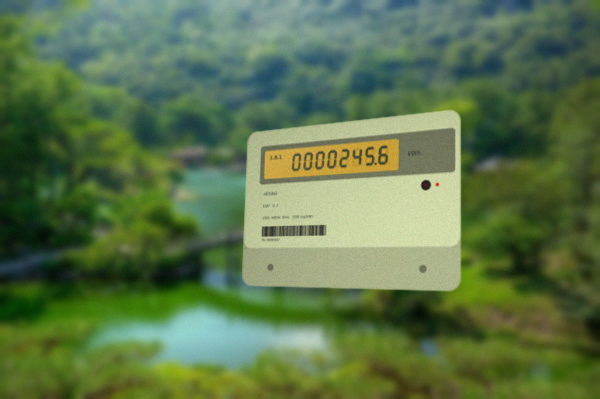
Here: 245.6 kWh
